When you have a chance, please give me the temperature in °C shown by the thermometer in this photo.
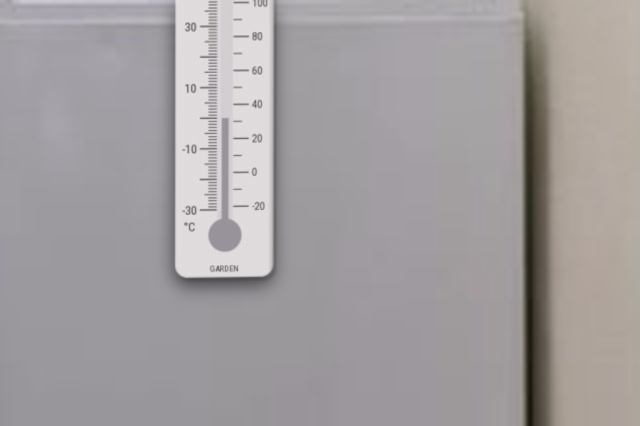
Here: 0 °C
